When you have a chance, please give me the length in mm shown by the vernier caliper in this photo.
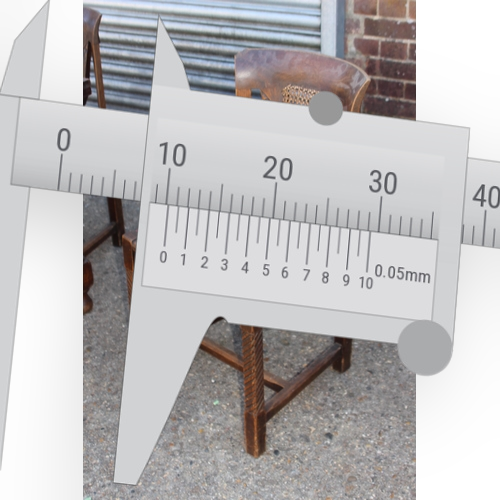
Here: 10.2 mm
